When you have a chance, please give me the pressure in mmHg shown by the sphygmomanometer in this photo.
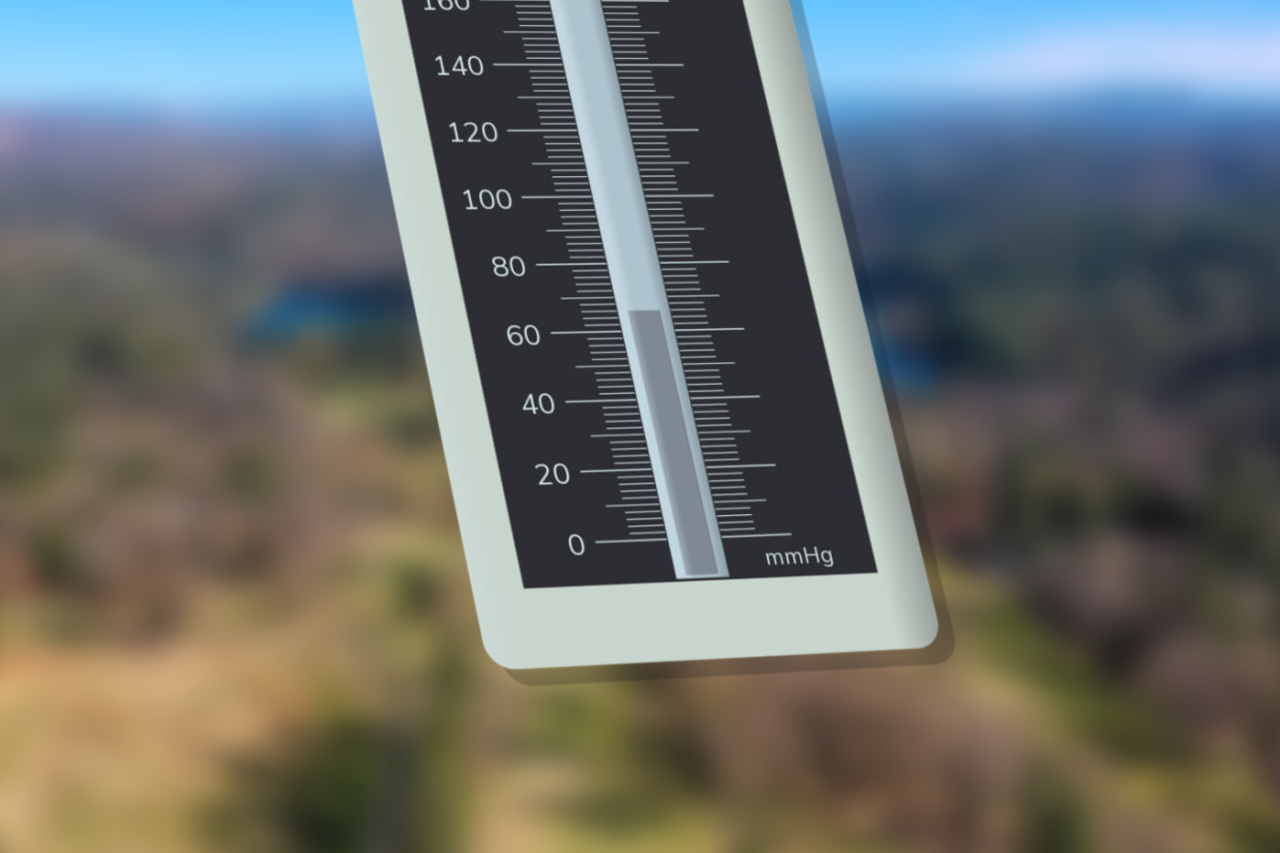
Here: 66 mmHg
